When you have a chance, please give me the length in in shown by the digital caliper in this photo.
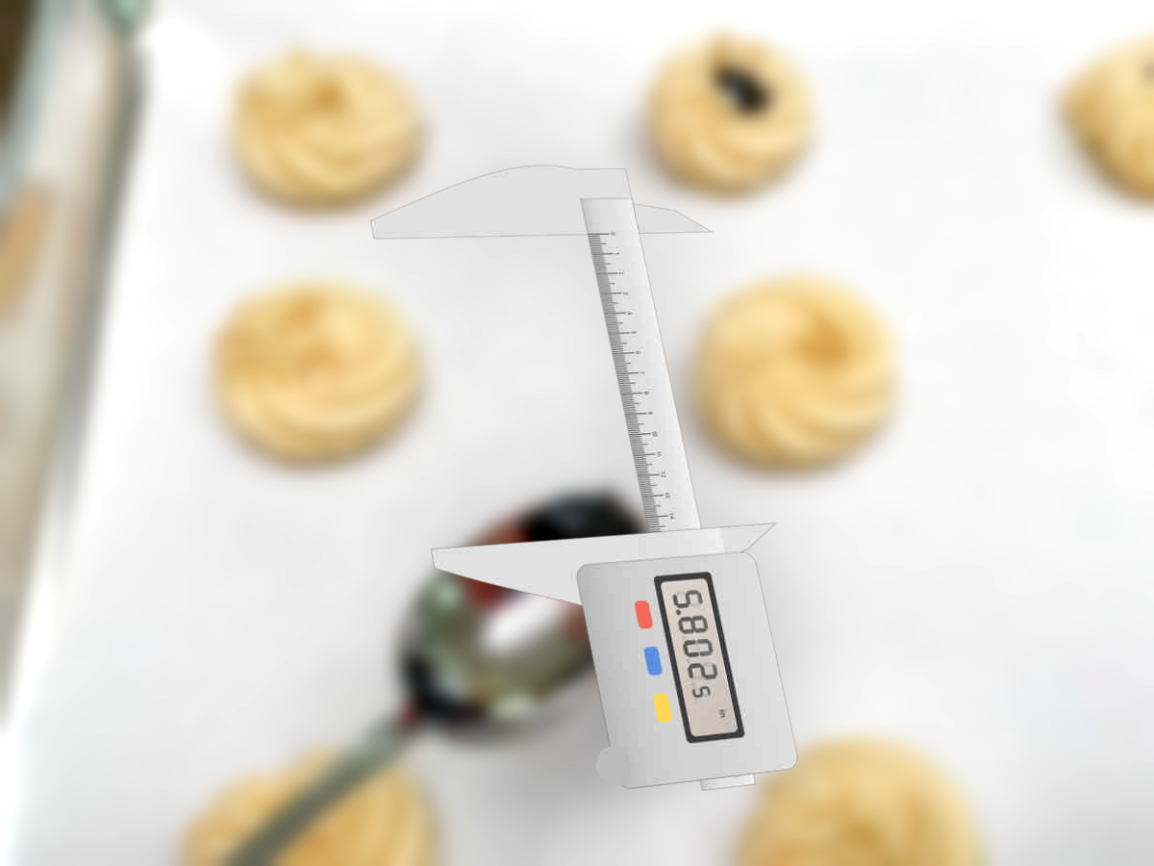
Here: 5.8025 in
